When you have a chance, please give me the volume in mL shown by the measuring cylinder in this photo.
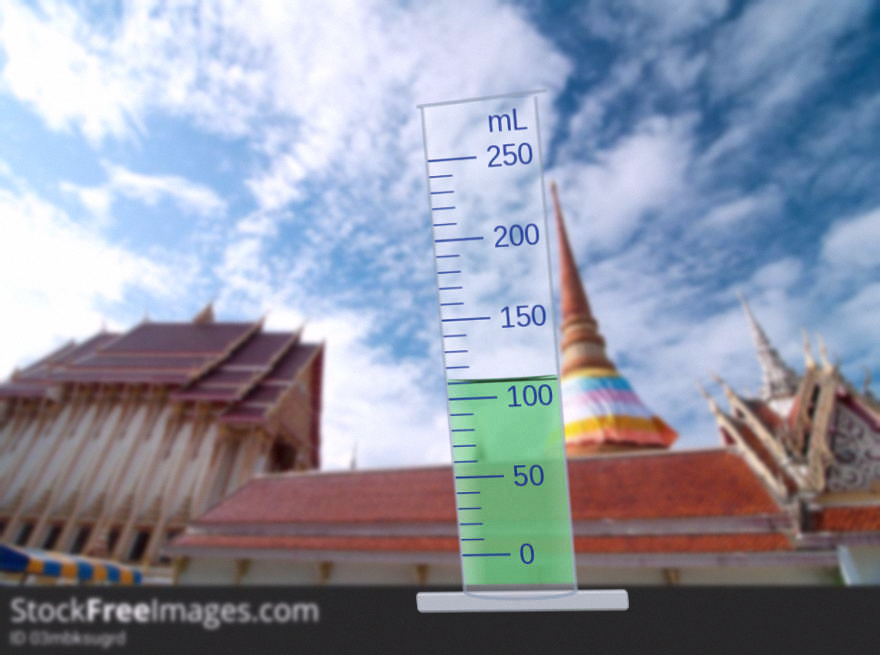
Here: 110 mL
